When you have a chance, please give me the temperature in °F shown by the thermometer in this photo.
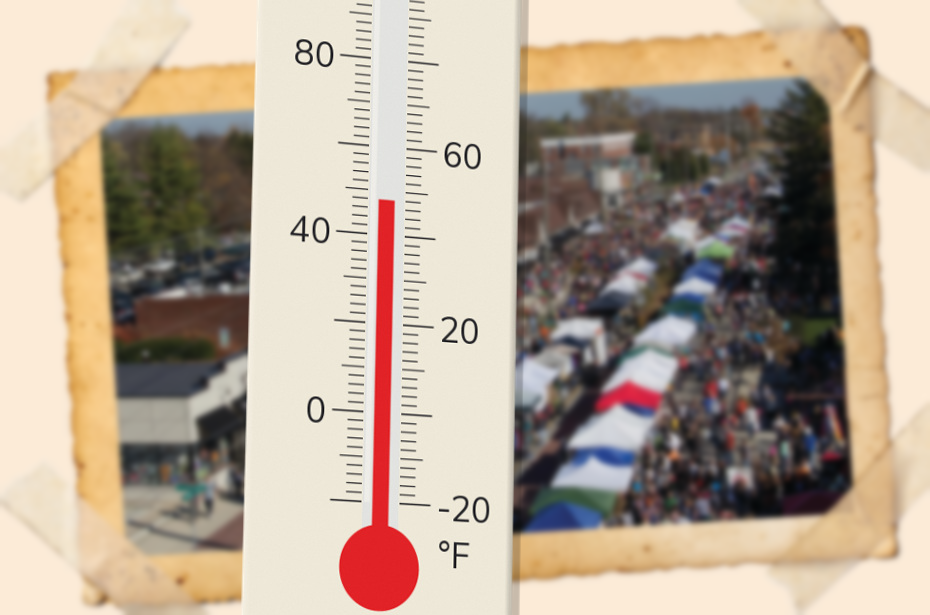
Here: 48 °F
